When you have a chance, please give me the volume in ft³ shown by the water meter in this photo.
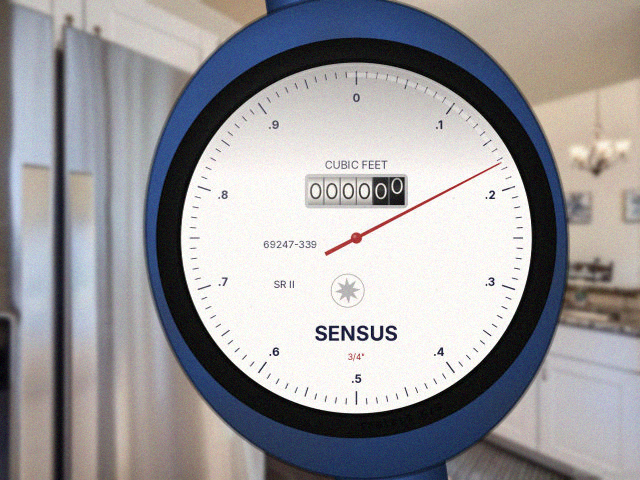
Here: 0.17 ft³
